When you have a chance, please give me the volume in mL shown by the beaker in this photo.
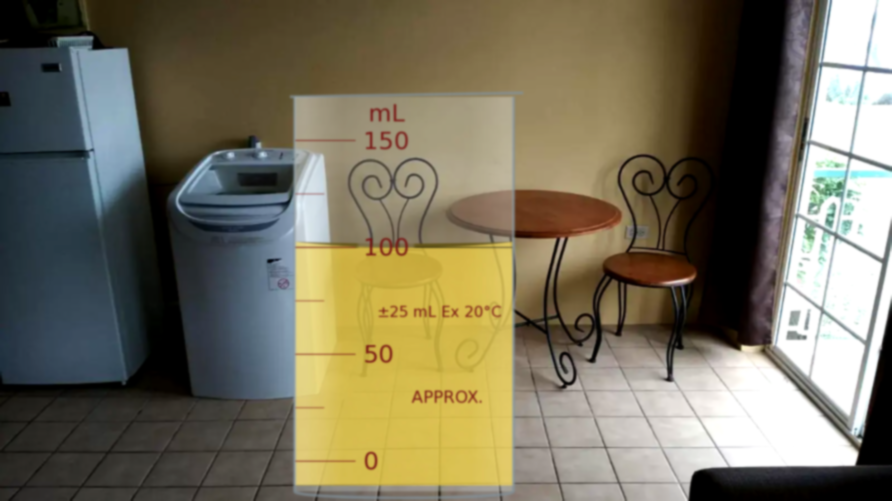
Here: 100 mL
